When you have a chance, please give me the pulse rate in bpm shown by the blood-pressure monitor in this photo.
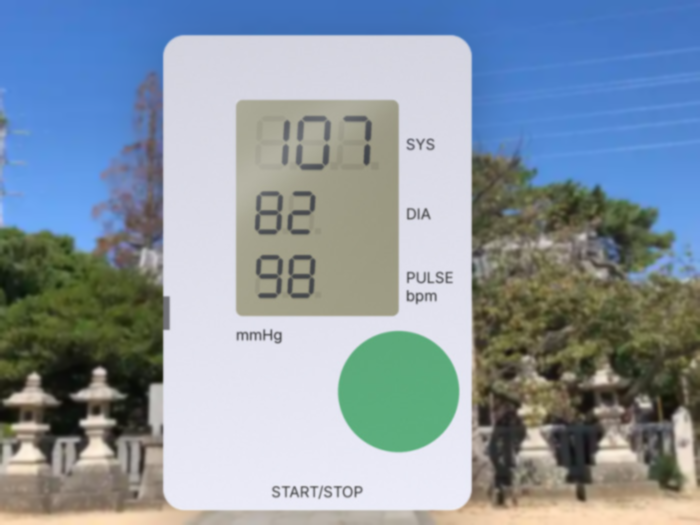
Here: 98 bpm
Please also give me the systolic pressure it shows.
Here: 107 mmHg
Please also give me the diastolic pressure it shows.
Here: 82 mmHg
